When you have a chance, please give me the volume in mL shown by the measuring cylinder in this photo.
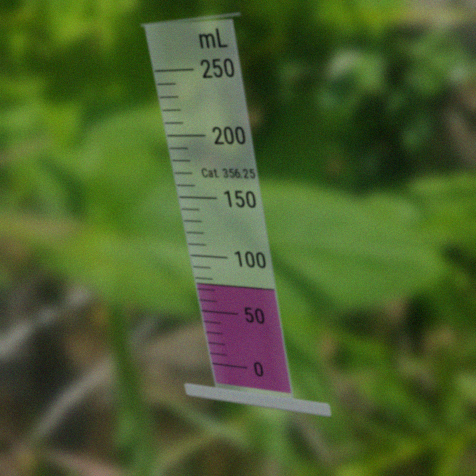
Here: 75 mL
